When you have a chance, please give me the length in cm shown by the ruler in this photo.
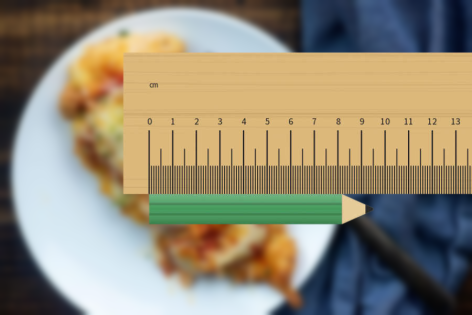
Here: 9.5 cm
